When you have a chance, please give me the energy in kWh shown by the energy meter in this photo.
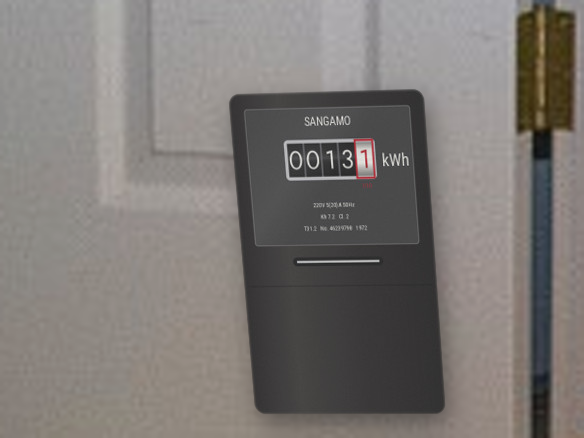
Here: 13.1 kWh
